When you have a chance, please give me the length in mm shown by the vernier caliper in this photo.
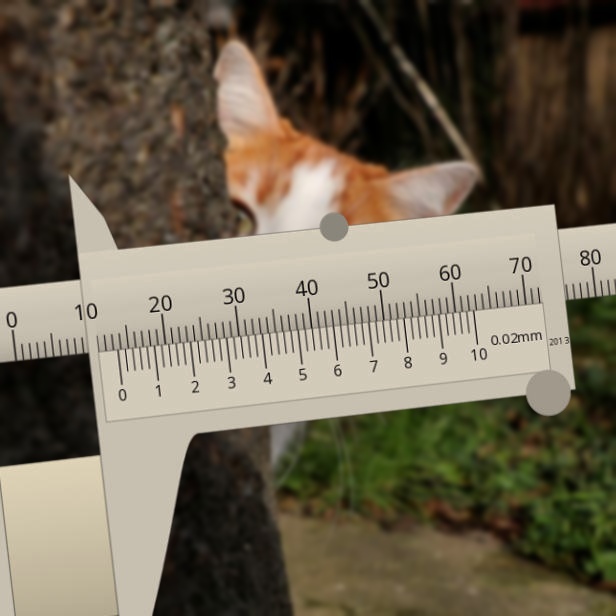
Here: 13.6 mm
